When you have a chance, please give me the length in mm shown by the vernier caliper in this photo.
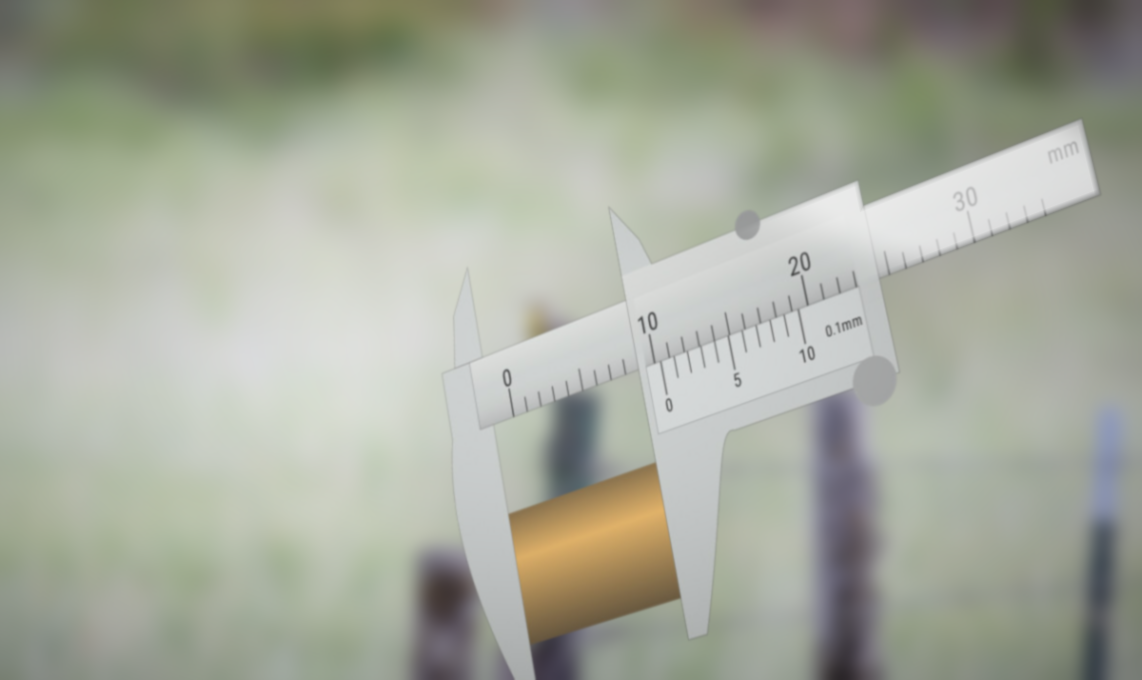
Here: 10.4 mm
